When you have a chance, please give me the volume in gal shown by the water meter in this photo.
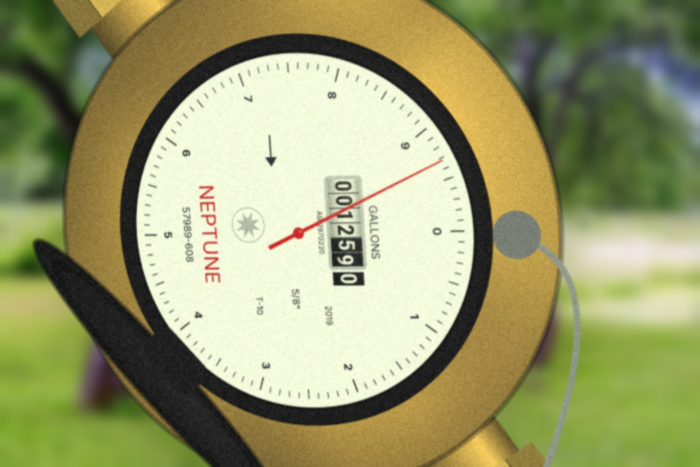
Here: 12589.3 gal
